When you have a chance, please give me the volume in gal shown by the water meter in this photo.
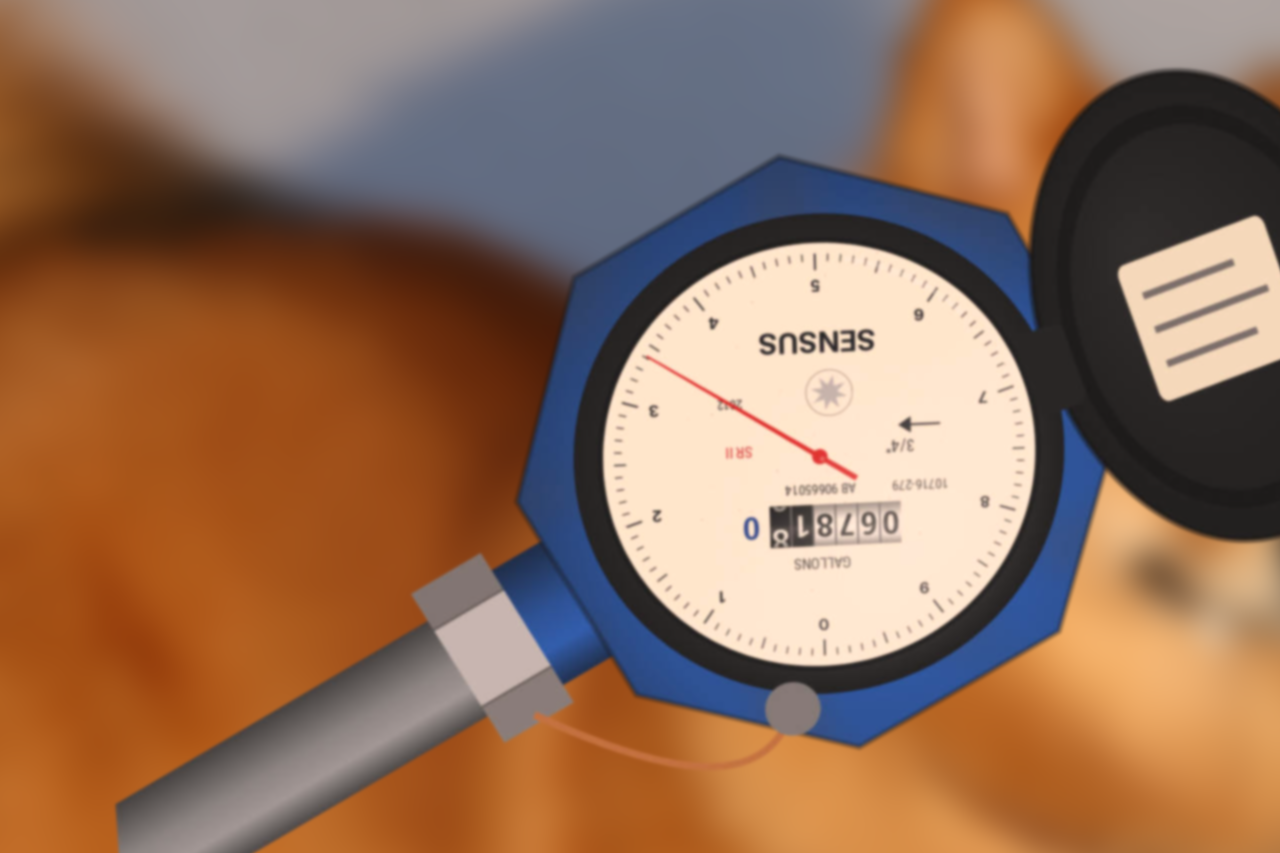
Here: 678183.4 gal
